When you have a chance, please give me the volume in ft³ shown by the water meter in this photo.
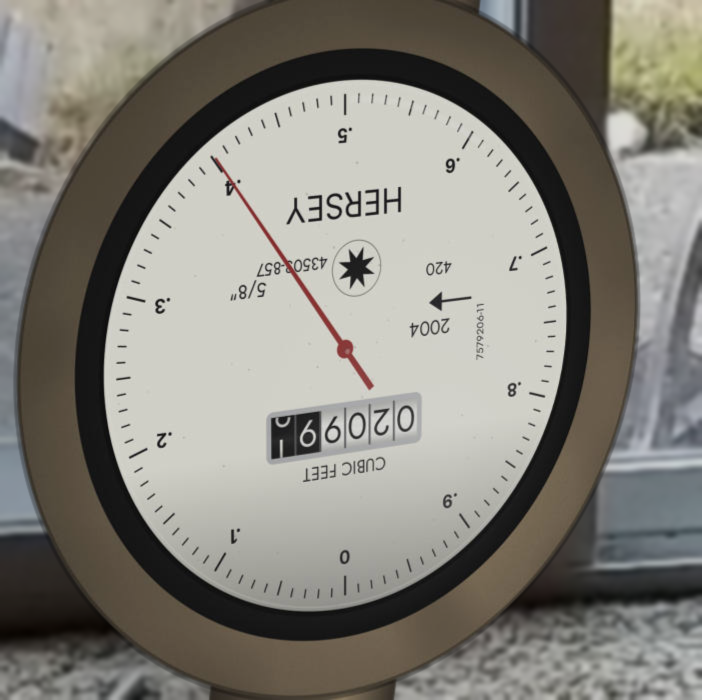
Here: 20991.40 ft³
